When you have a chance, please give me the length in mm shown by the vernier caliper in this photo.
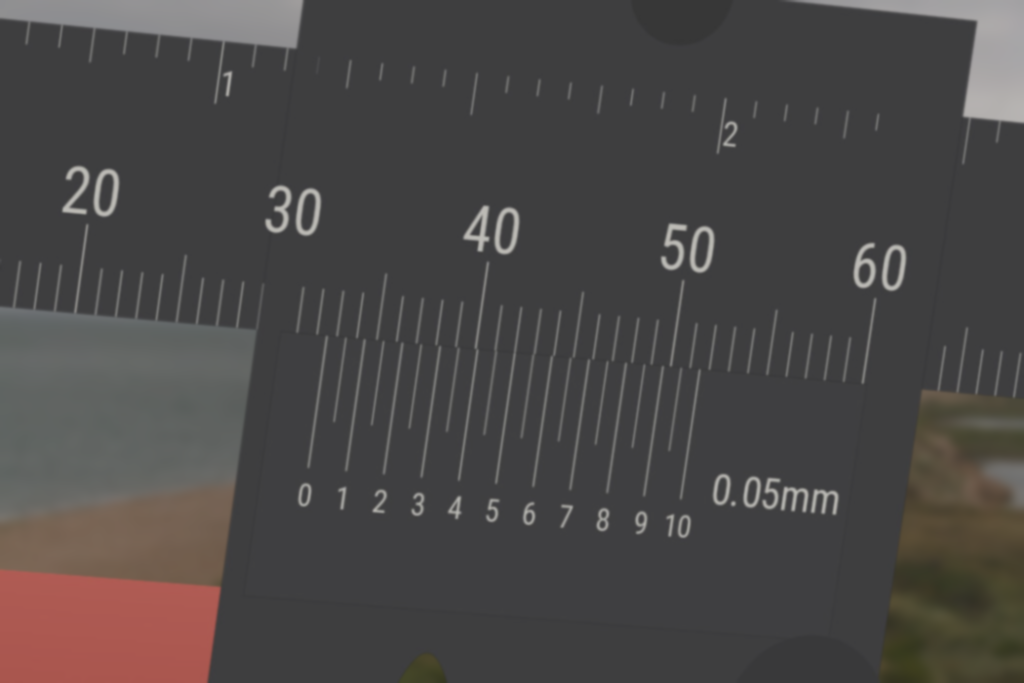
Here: 32.5 mm
